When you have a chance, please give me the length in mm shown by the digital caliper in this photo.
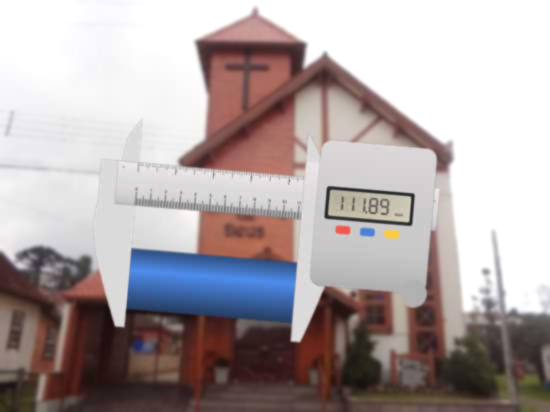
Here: 111.89 mm
